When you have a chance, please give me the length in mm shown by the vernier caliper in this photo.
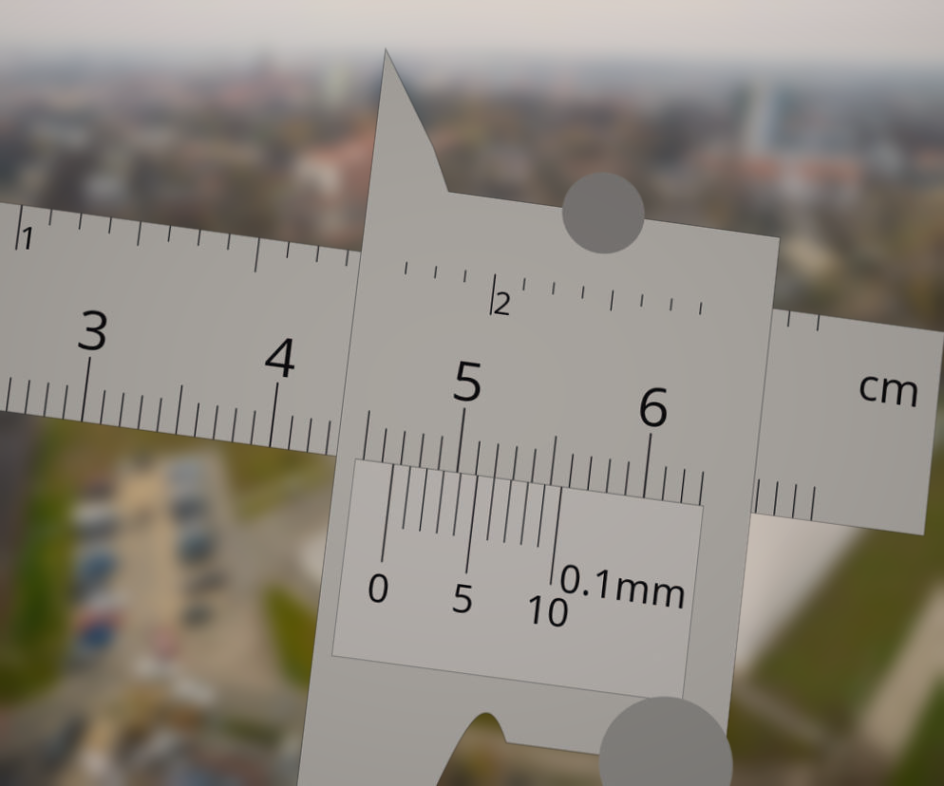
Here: 46.6 mm
